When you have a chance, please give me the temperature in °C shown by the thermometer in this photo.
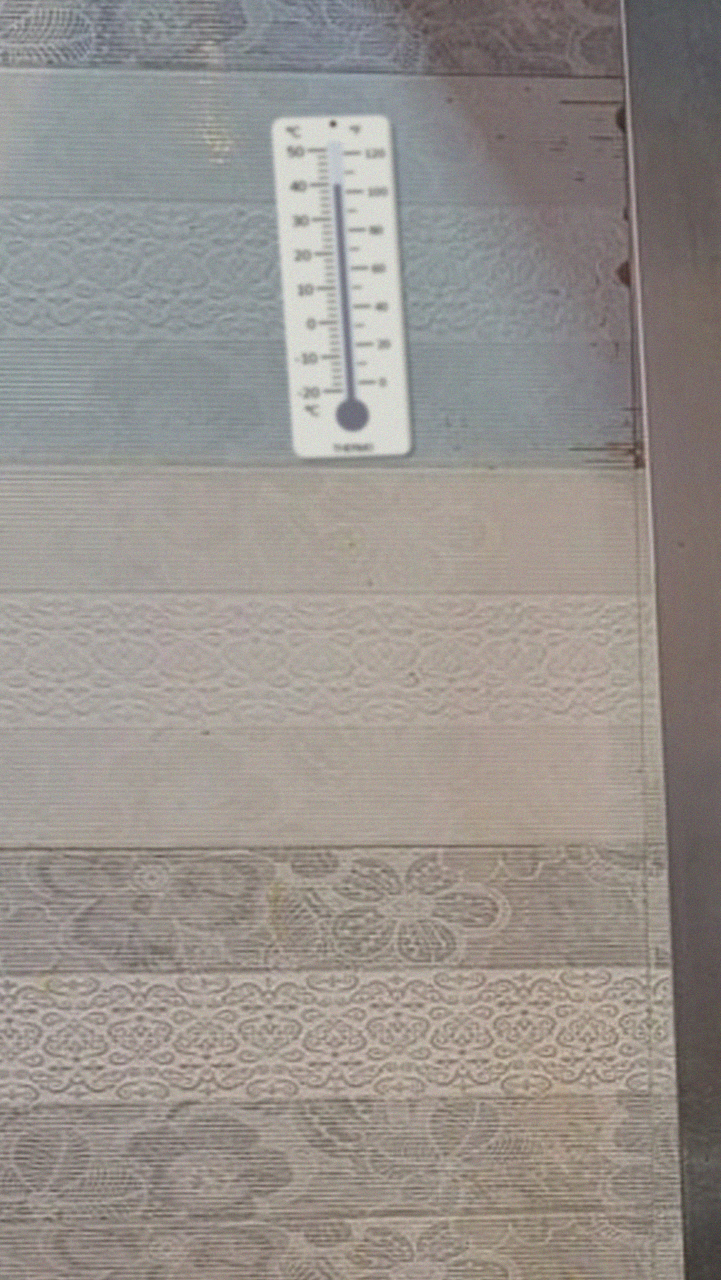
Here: 40 °C
